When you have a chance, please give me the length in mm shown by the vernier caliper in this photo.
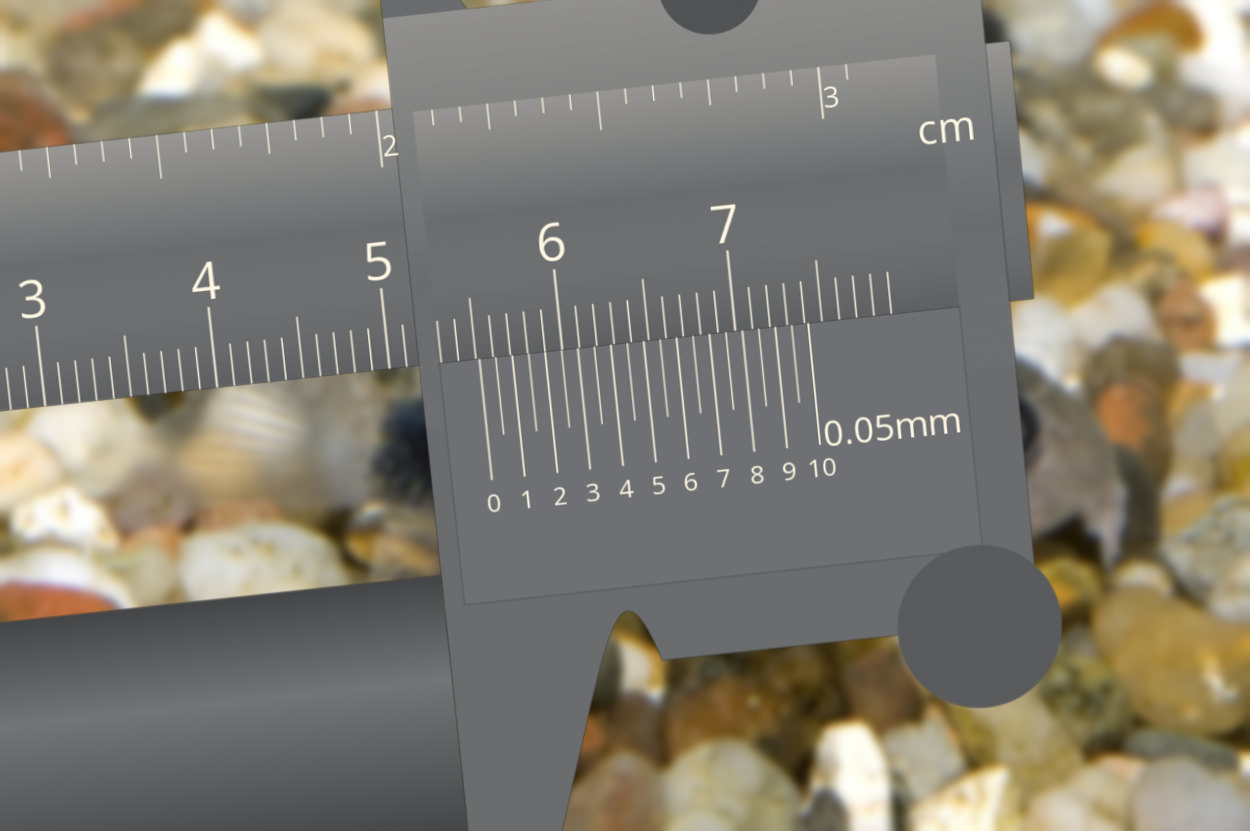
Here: 55.2 mm
